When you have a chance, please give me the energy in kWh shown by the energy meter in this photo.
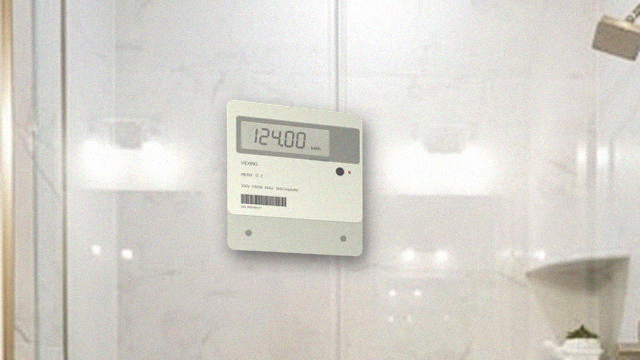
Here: 124.00 kWh
